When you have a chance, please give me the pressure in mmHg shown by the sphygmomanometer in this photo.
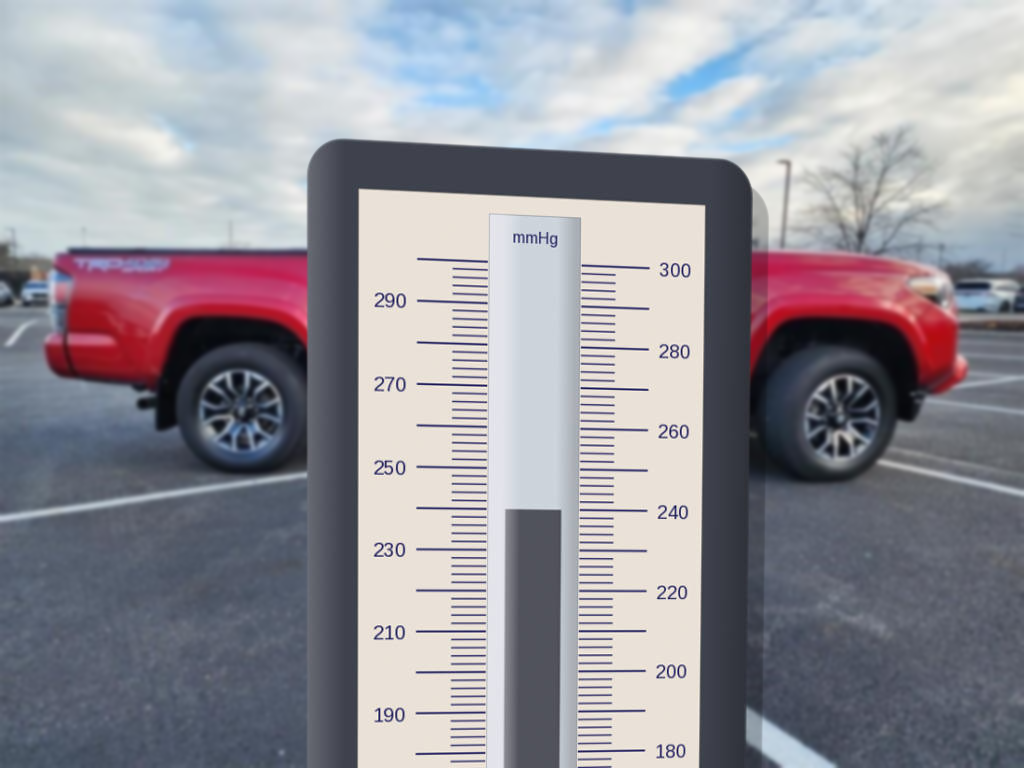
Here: 240 mmHg
